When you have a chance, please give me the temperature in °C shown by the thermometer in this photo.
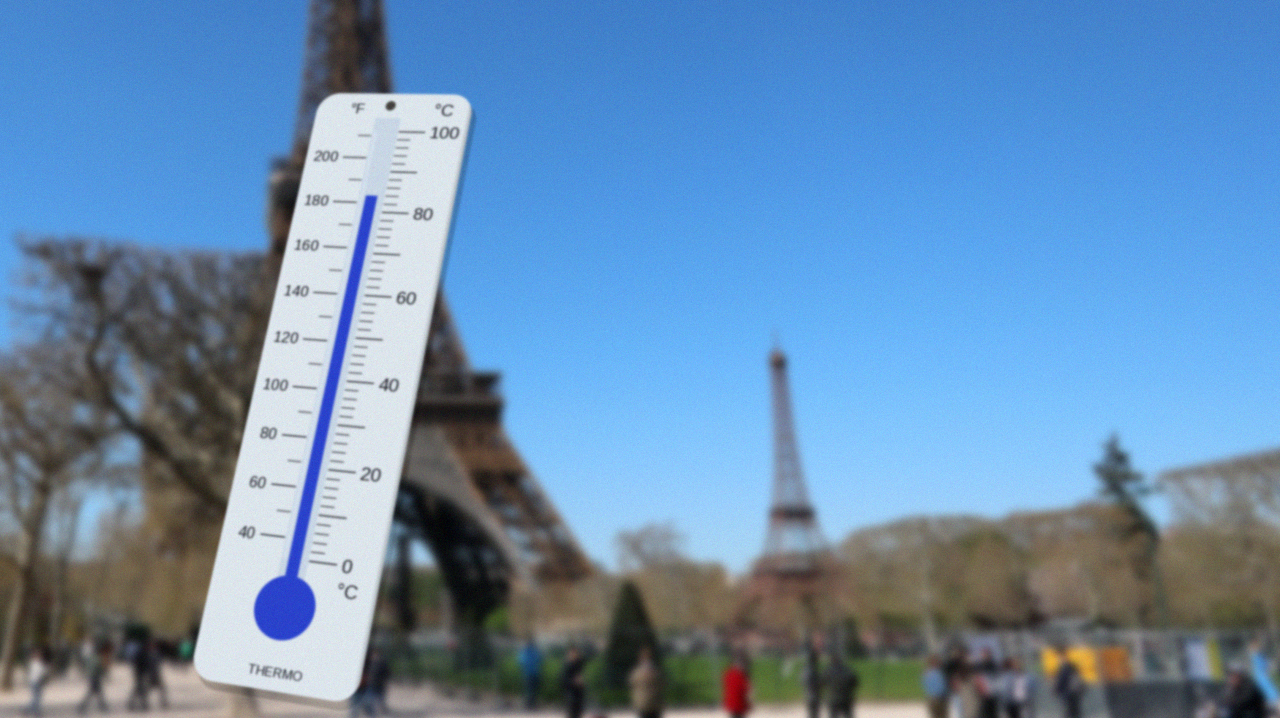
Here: 84 °C
